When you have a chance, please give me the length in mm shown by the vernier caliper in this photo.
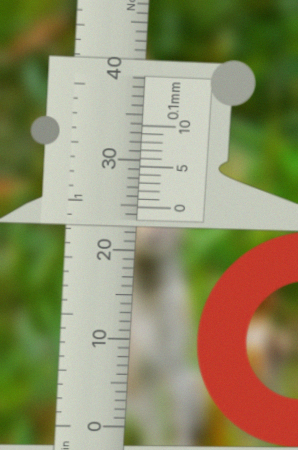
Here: 24.8 mm
